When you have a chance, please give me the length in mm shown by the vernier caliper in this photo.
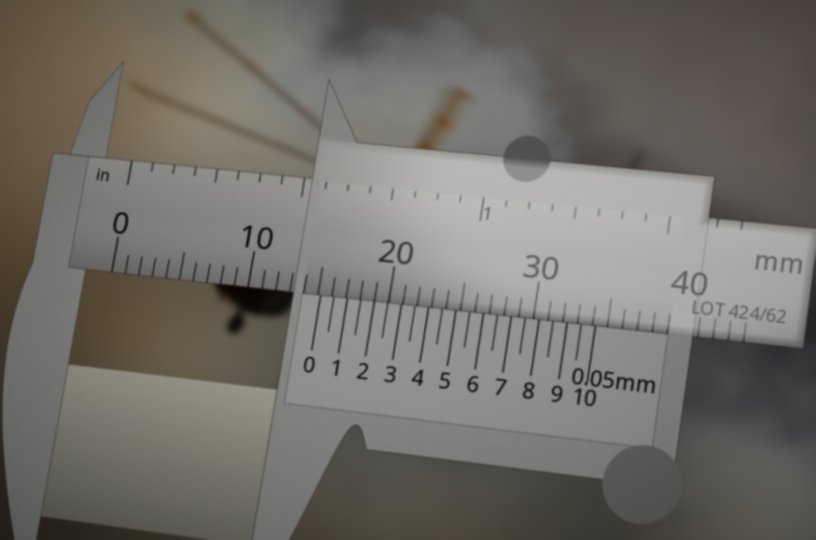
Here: 15.2 mm
